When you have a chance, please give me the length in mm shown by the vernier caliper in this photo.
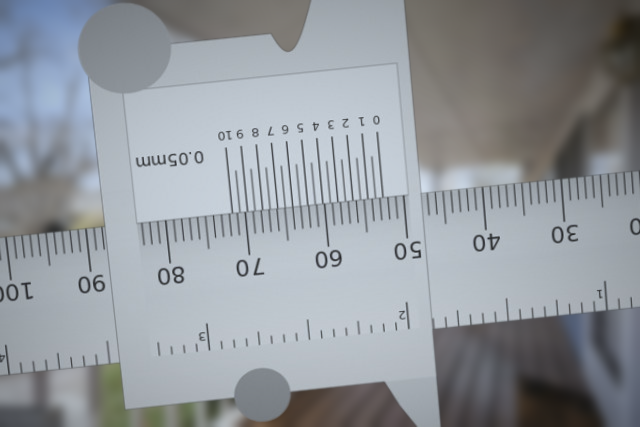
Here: 52.6 mm
